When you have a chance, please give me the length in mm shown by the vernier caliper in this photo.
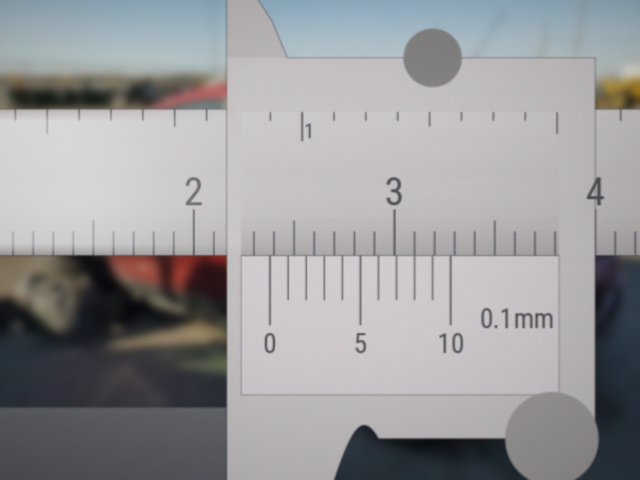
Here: 23.8 mm
